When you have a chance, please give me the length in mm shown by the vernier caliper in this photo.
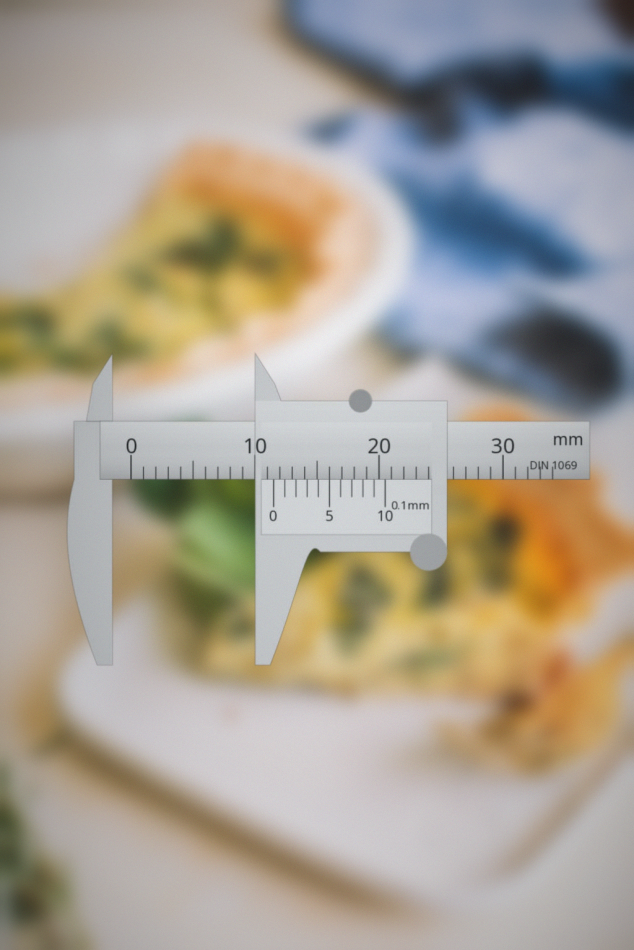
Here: 11.5 mm
